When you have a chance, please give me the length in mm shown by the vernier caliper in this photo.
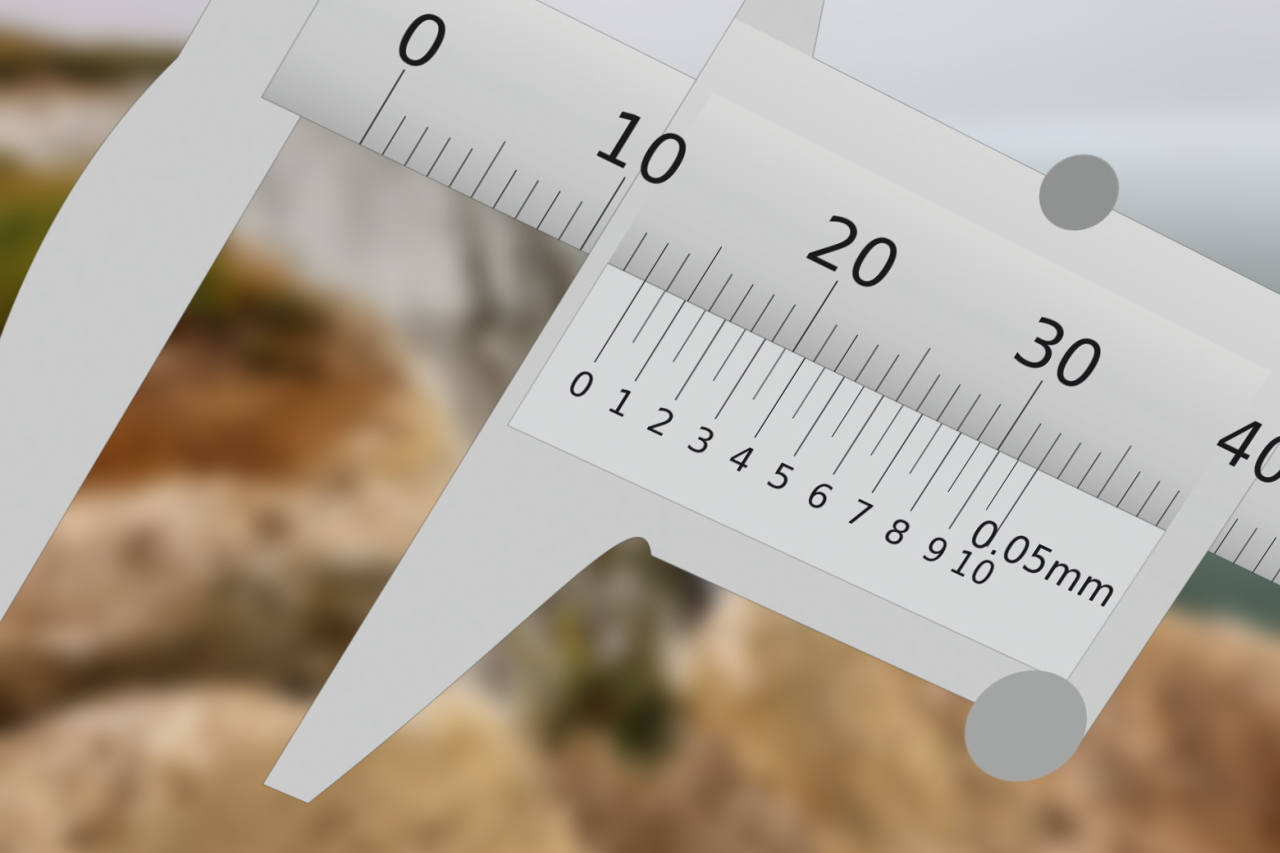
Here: 13.0 mm
